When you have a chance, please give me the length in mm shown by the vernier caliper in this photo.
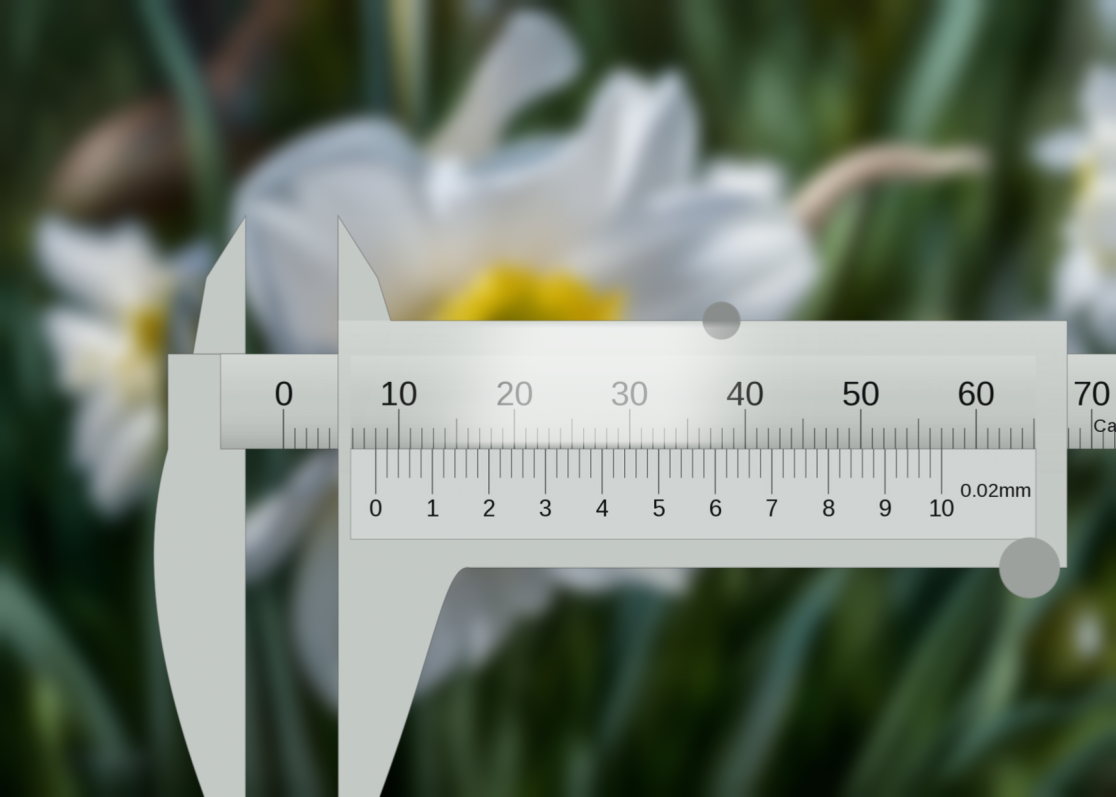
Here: 8.0 mm
